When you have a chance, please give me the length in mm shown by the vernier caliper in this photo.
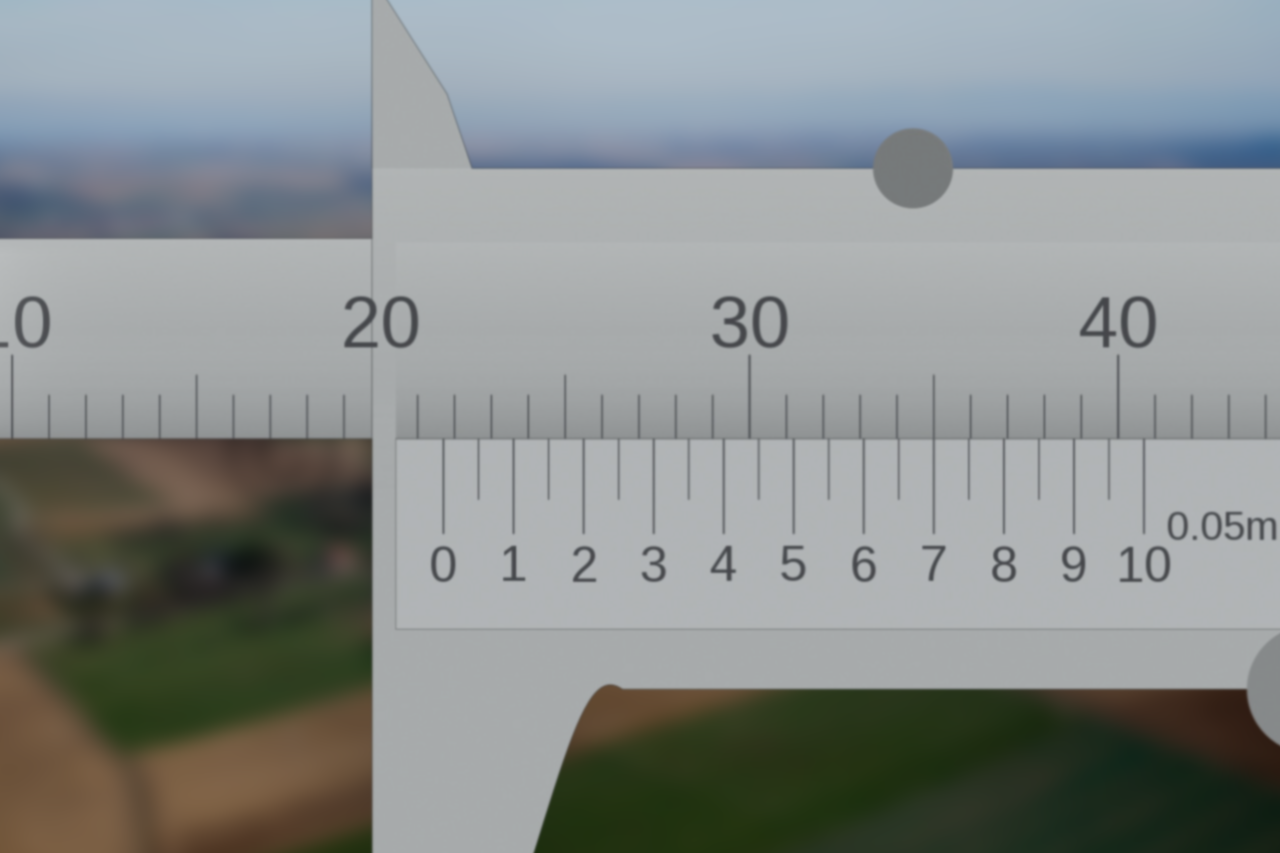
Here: 21.70 mm
